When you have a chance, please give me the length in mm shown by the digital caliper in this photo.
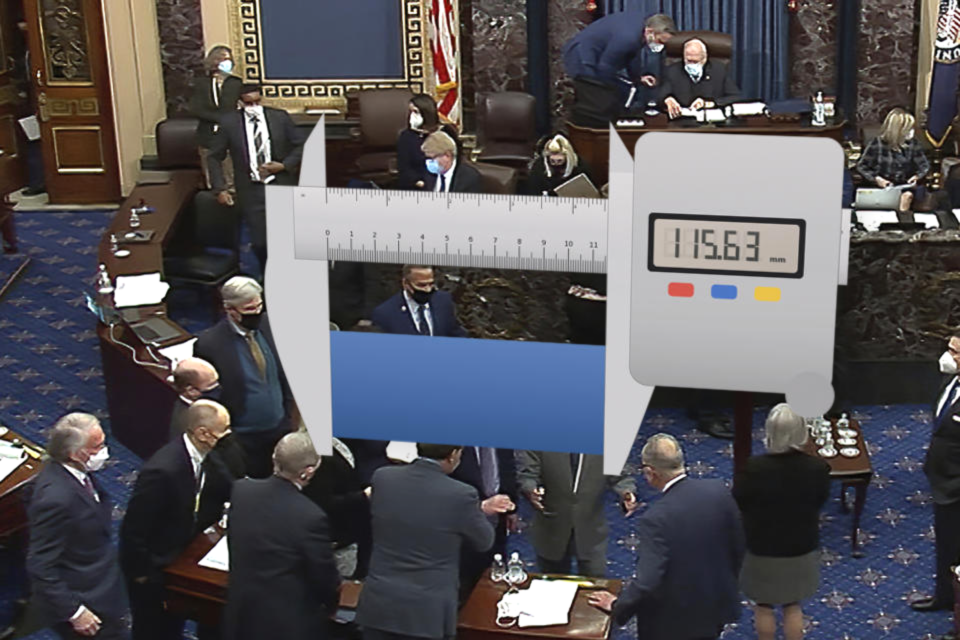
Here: 115.63 mm
